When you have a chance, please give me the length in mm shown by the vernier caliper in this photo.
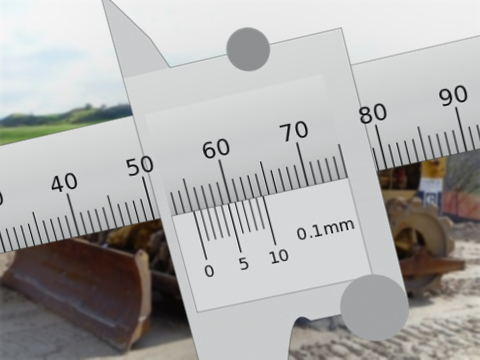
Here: 55.2 mm
